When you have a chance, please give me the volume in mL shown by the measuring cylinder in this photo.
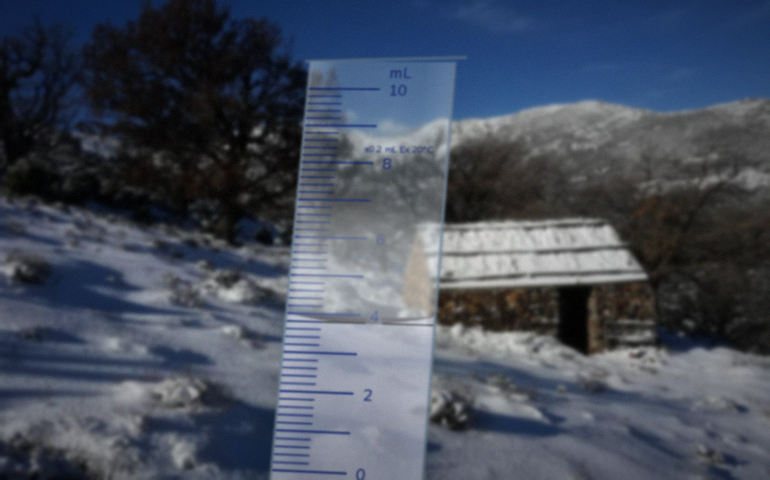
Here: 3.8 mL
